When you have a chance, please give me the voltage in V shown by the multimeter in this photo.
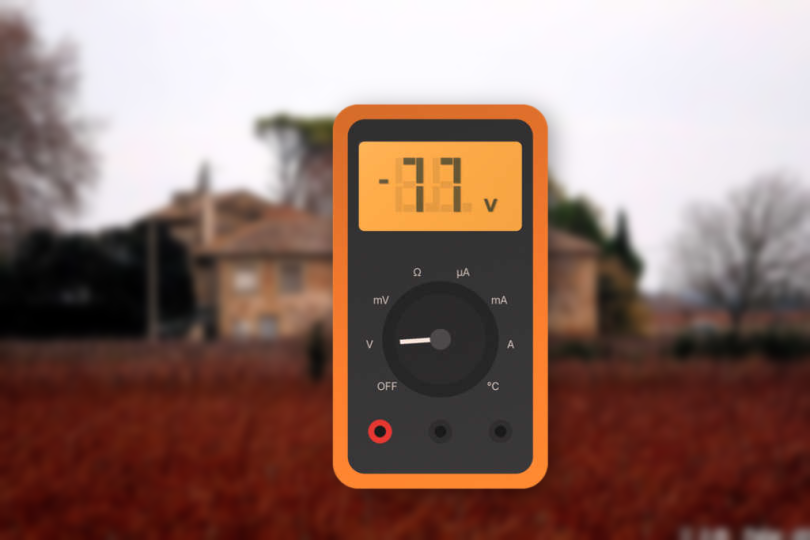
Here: -77 V
